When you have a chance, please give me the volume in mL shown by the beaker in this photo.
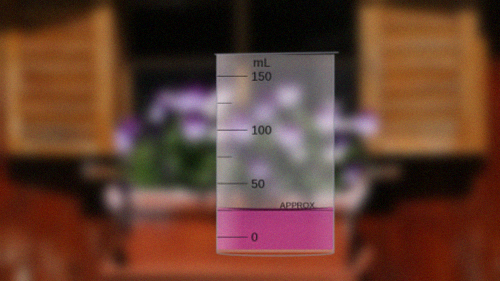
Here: 25 mL
